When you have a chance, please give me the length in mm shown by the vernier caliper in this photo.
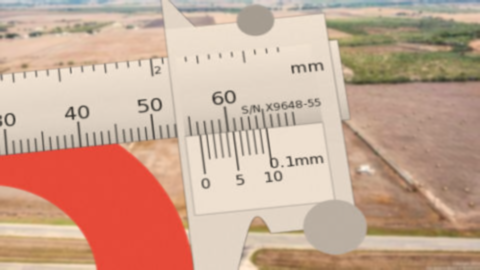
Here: 56.2 mm
